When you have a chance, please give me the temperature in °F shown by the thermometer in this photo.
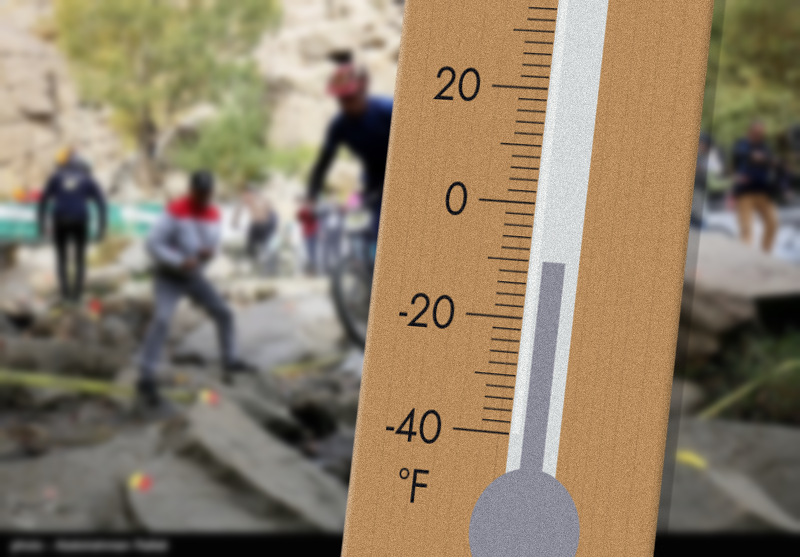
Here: -10 °F
